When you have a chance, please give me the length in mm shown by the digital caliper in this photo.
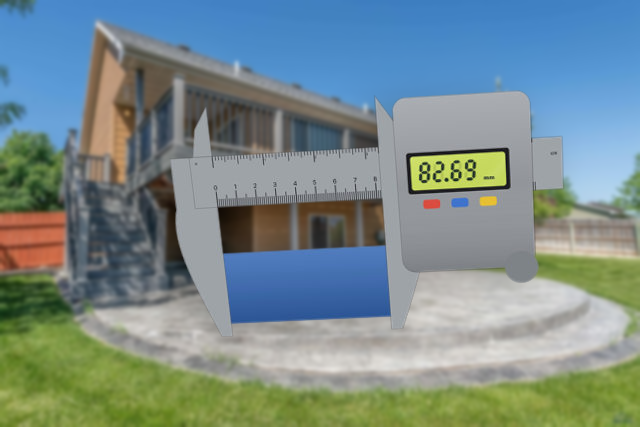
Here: 82.69 mm
